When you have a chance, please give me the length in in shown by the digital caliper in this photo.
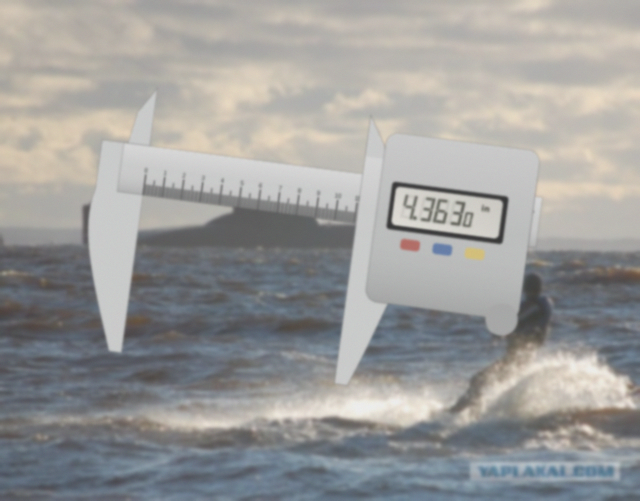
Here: 4.3630 in
